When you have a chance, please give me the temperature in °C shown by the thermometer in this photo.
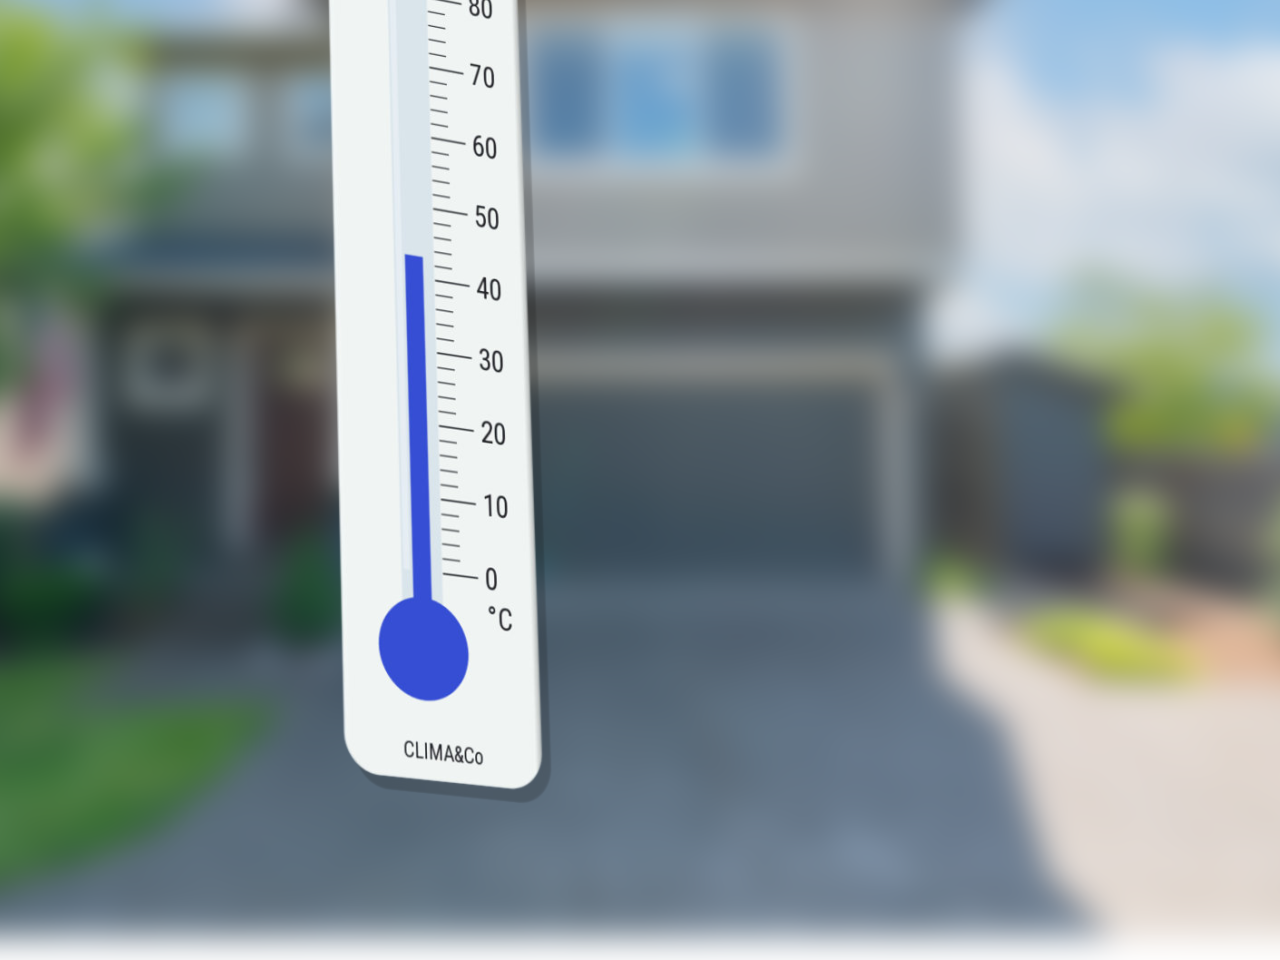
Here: 43 °C
